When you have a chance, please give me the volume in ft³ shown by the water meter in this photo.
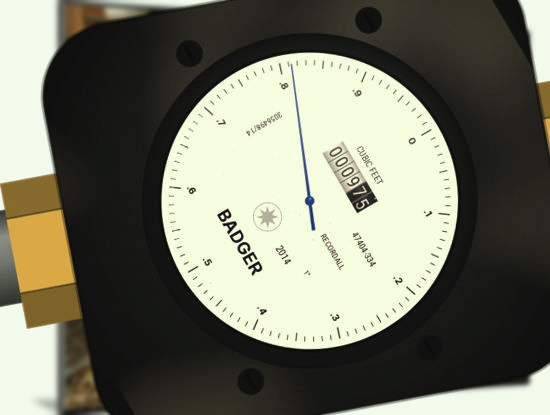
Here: 974.81 ft³
